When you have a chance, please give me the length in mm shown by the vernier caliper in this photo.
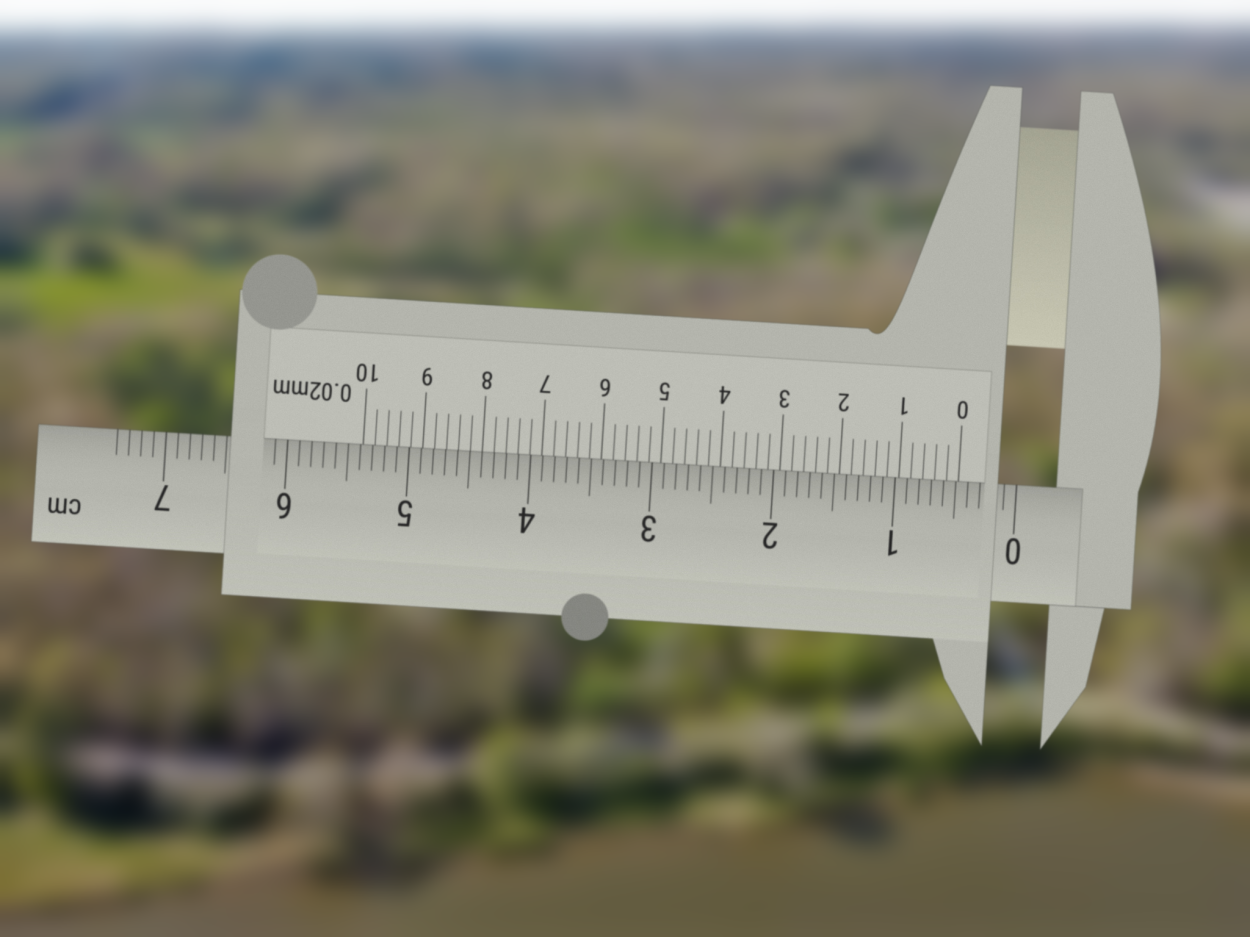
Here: 4.8 mm
